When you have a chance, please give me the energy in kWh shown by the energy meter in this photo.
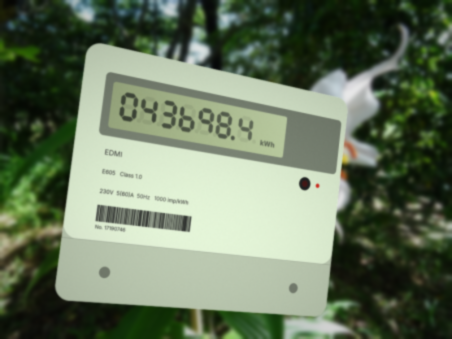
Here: 43698.4 kWh
